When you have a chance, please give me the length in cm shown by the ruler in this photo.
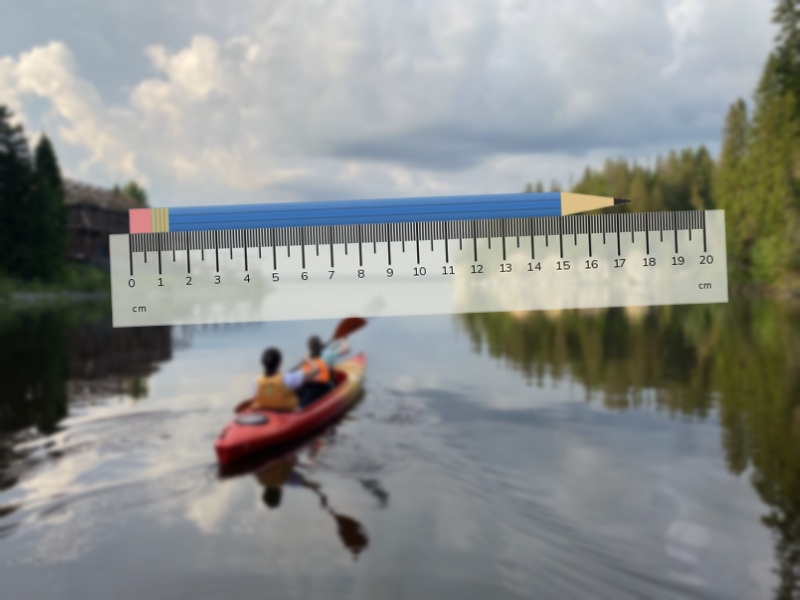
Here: 17.5 cm
